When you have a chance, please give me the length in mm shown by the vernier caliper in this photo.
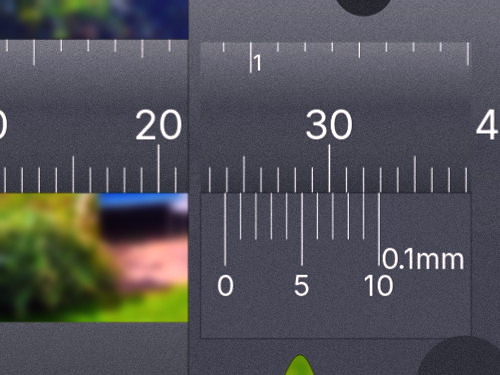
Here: 23.9 mm
